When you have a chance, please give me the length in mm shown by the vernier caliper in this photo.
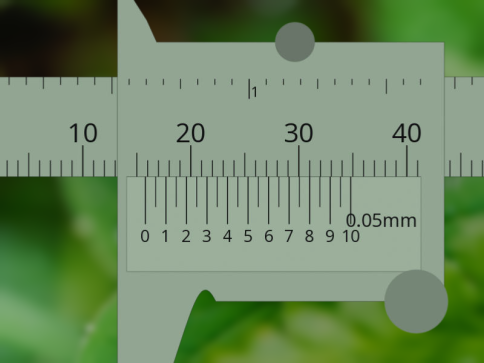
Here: 15.8 mm
